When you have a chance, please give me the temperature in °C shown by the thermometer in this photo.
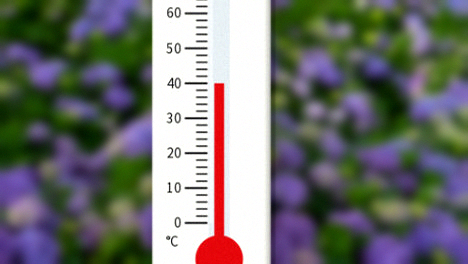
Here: 40 °C
